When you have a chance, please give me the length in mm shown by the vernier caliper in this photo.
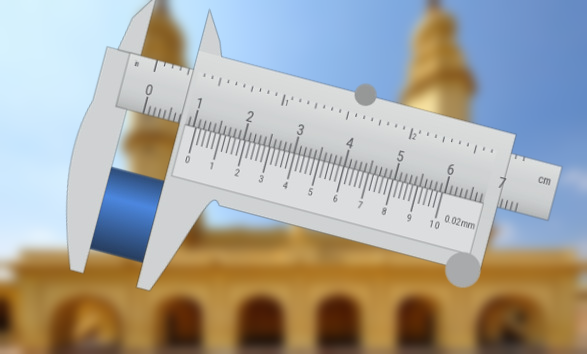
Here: 10.5 mm
